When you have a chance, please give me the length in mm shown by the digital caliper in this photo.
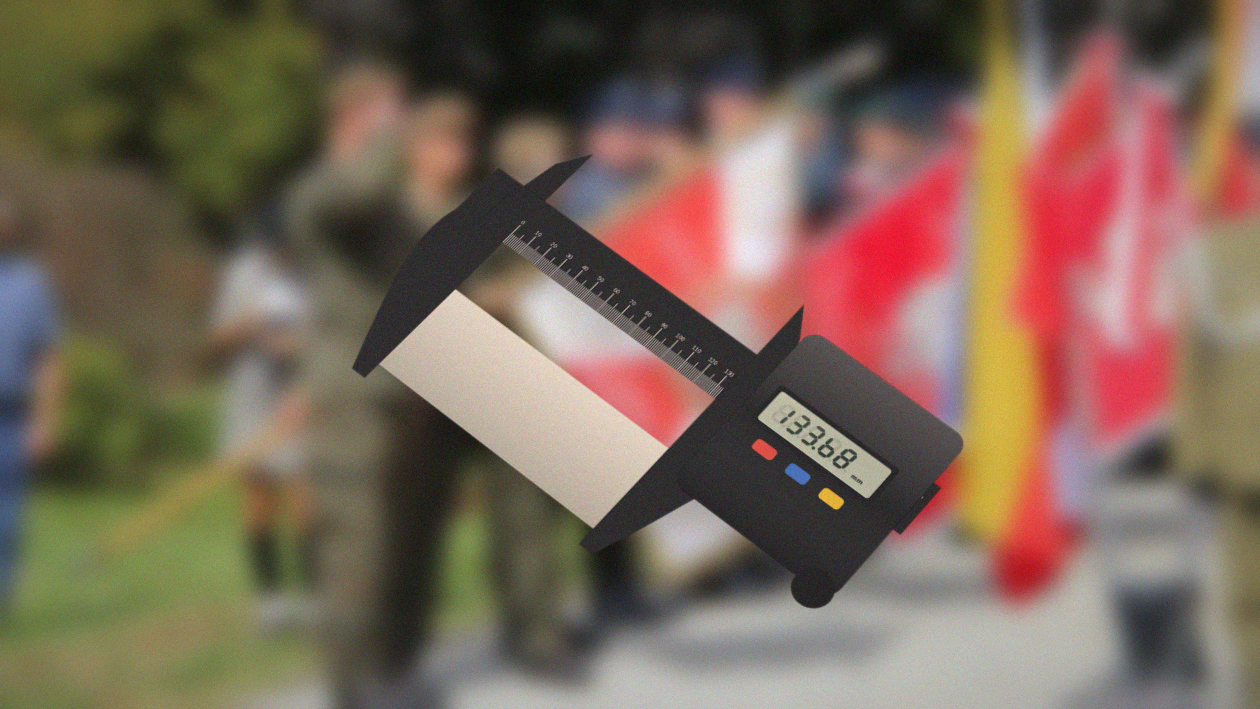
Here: 133.68 mm
